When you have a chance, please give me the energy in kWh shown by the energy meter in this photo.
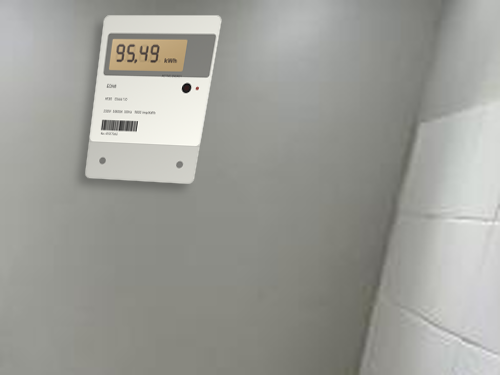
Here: 95.49 kWh
